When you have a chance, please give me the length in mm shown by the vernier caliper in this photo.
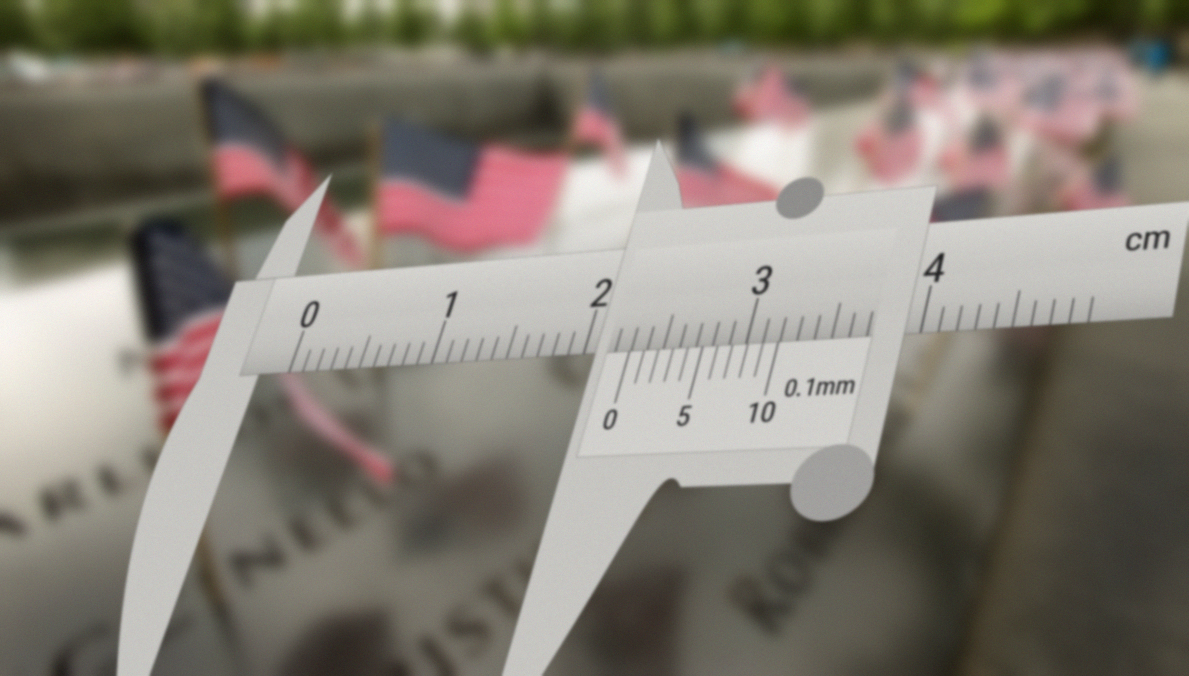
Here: 22.9 mm
